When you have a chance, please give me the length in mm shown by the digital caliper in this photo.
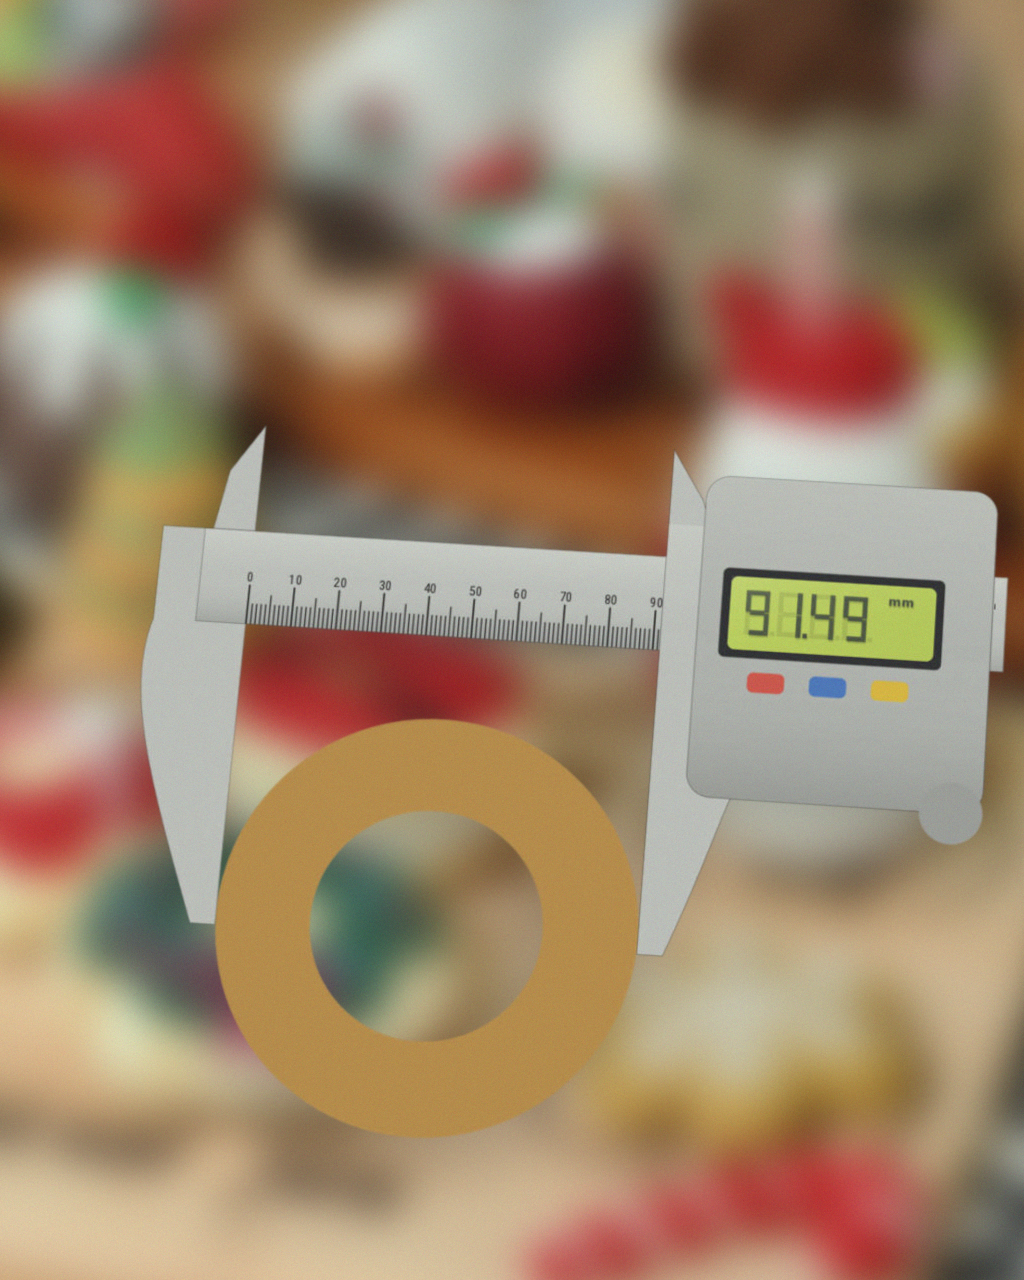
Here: 91.49 mm
